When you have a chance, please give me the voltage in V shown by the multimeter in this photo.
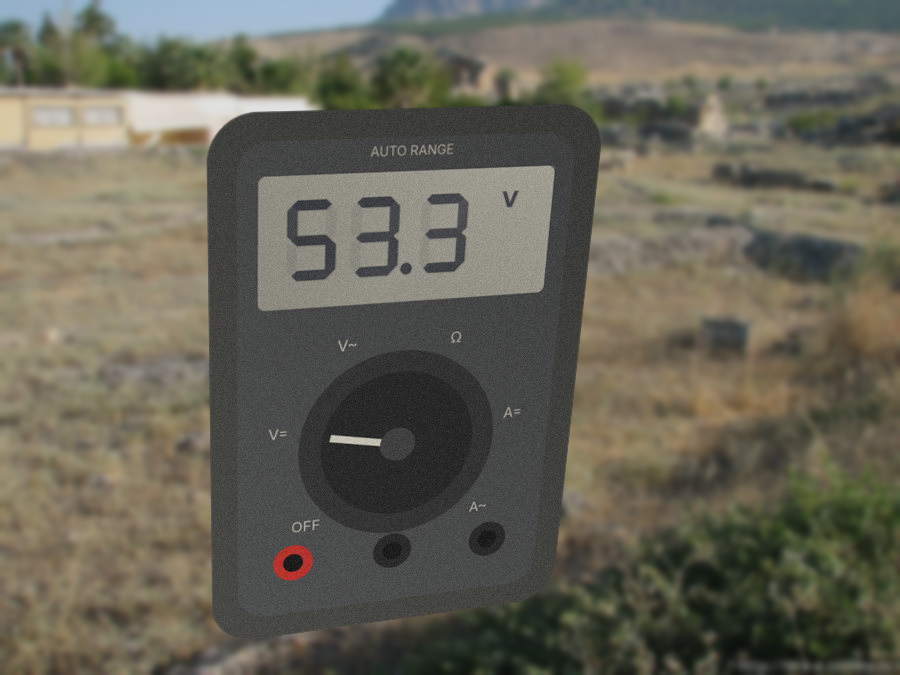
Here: 53.3 V
